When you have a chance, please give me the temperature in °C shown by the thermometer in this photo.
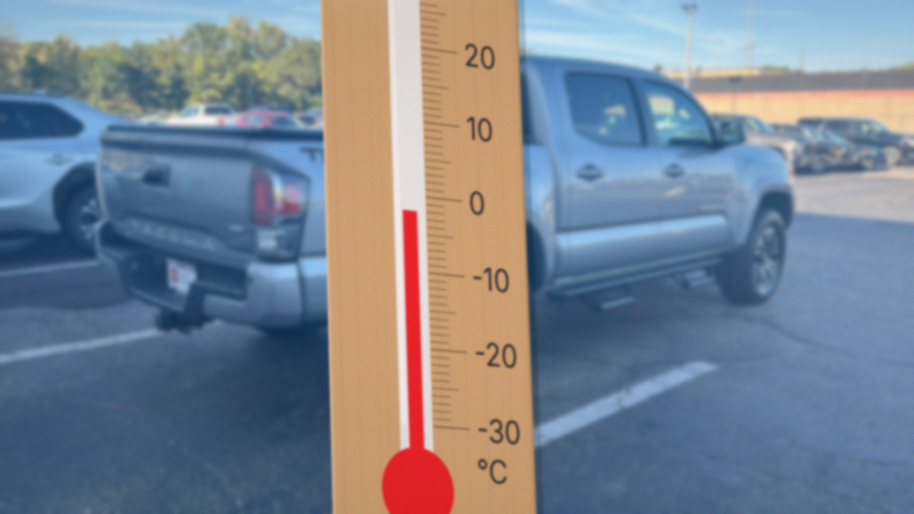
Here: -2 °C
